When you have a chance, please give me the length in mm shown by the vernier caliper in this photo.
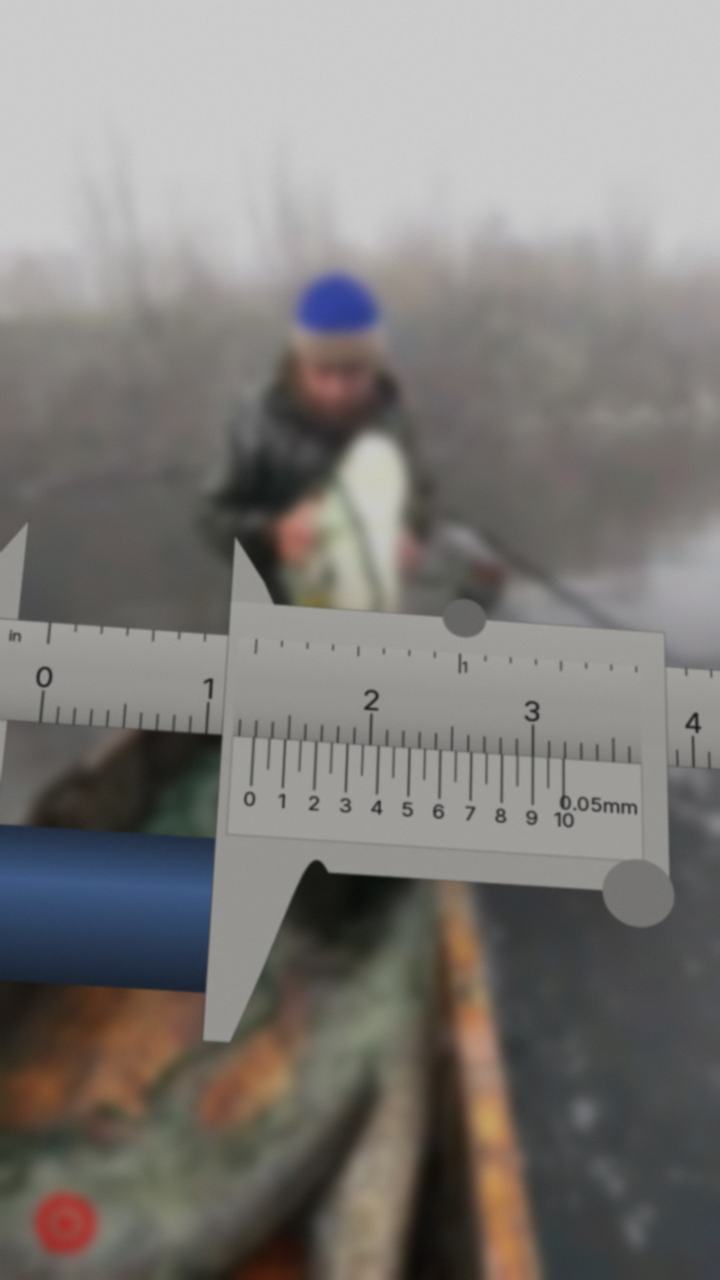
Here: 12.9 mm
